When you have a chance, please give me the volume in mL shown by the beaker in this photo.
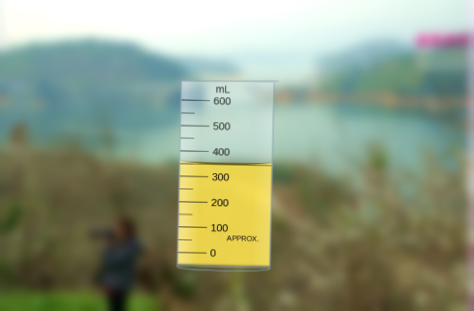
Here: 350 mL
